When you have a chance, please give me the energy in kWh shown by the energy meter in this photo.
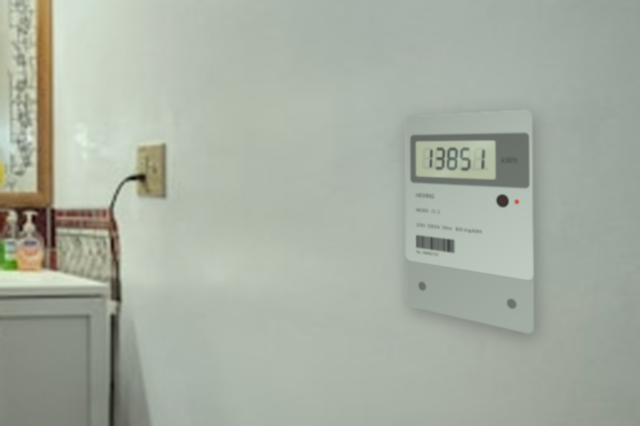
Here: 13851 kWh
